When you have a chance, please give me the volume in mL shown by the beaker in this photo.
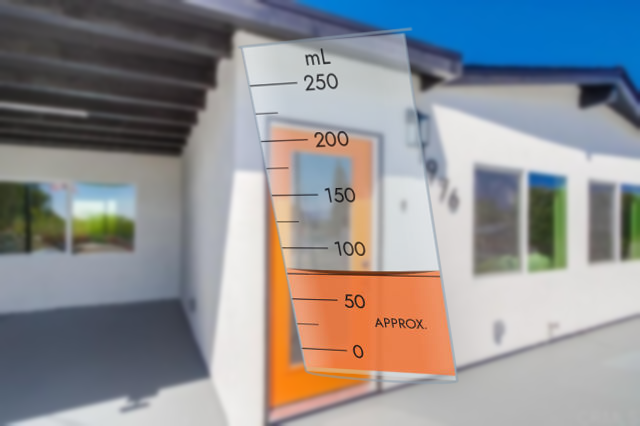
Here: 75 mL
